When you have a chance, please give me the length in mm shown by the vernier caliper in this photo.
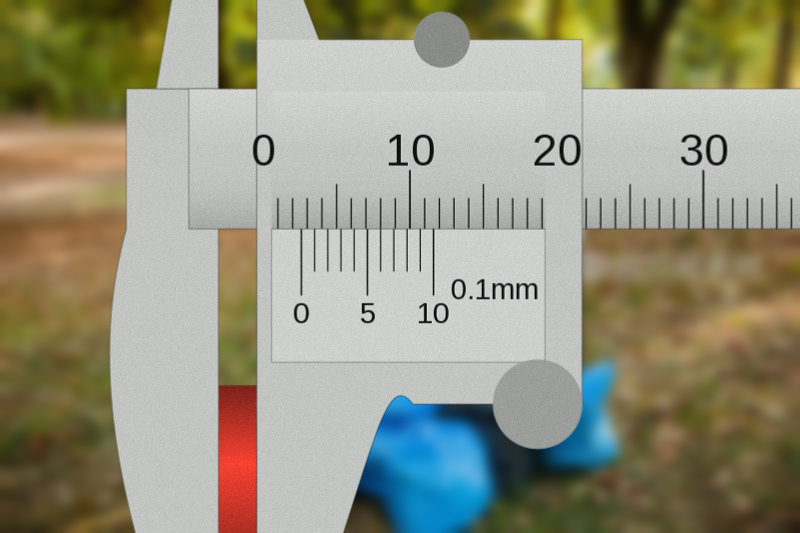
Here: 2.6 mm
